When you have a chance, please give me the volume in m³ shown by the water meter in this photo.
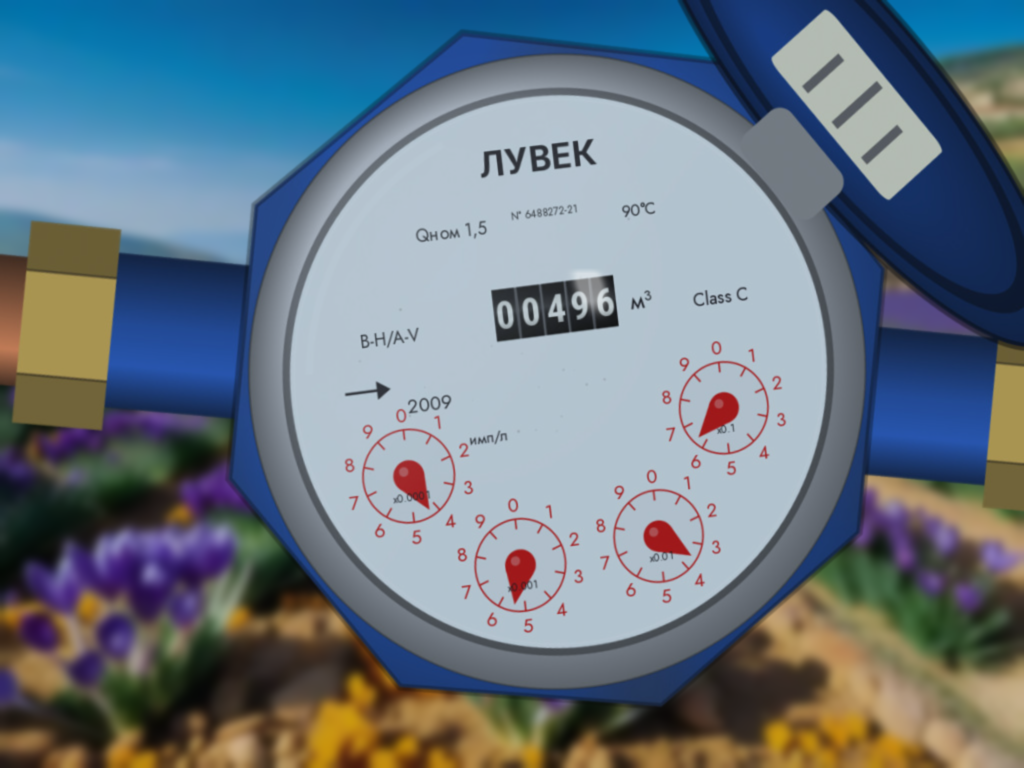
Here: 496.6354 m³
